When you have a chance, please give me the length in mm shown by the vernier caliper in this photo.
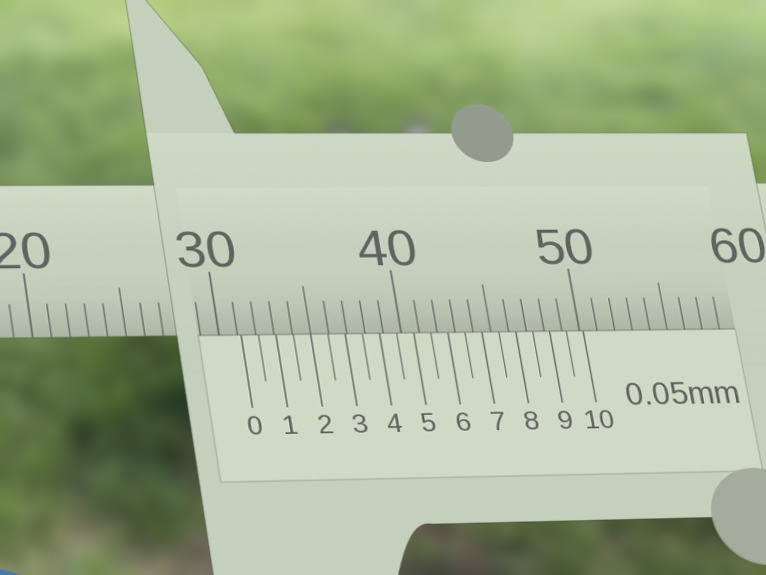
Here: 31.2 mm
